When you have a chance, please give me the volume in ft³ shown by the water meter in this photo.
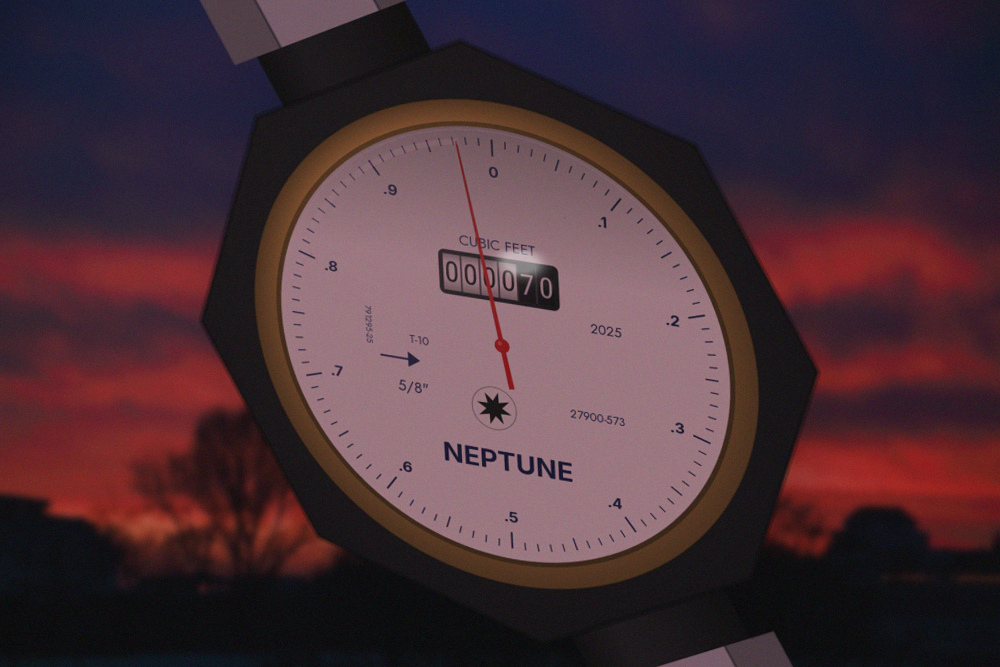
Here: 69.97 ft³
